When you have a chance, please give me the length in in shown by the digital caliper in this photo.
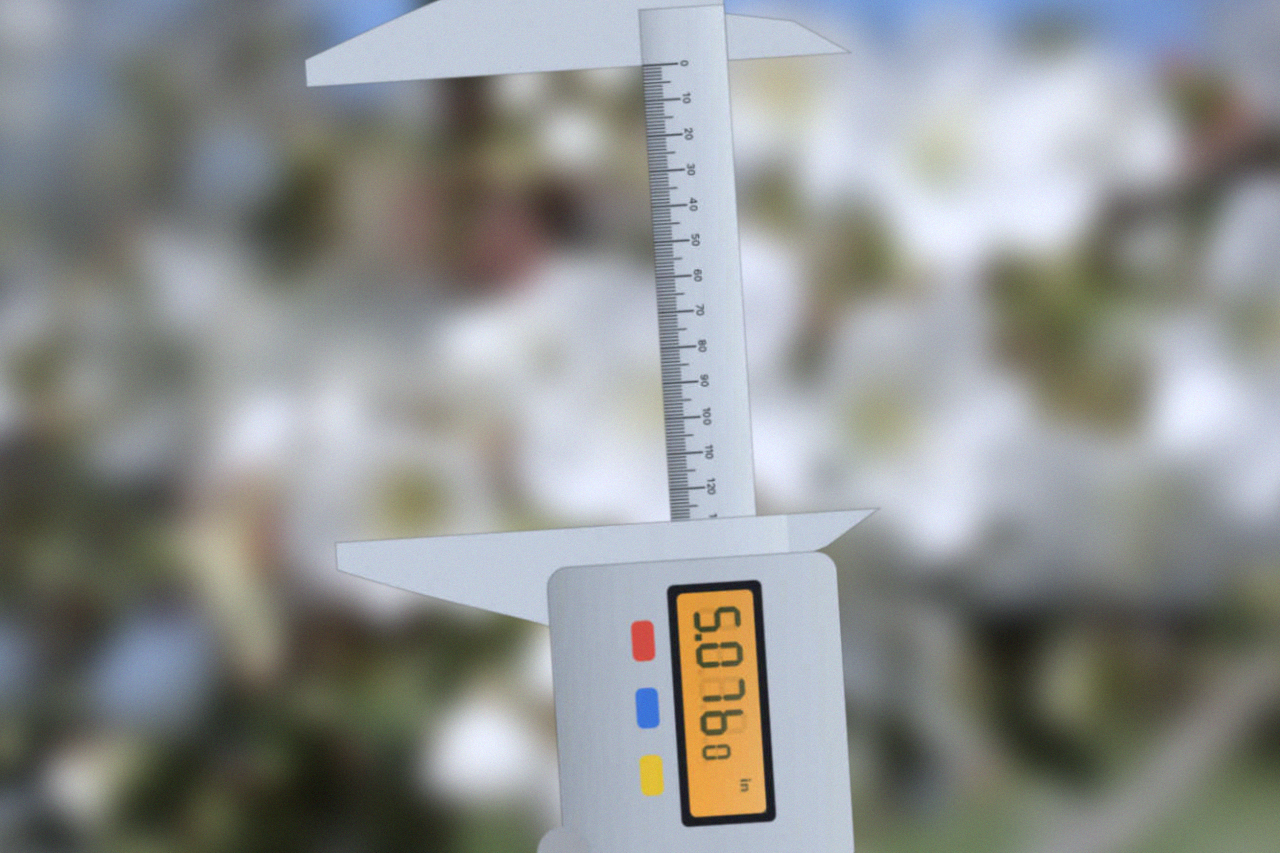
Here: 5.0760 in
